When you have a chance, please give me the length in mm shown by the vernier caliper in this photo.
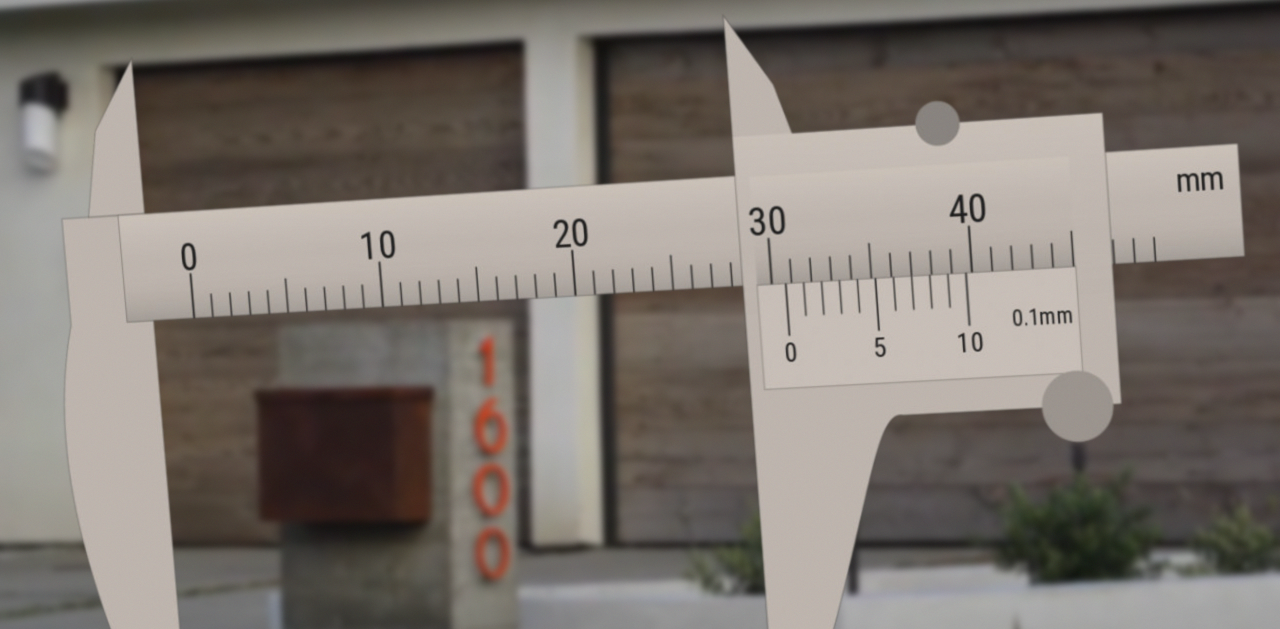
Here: 30.7 mm
